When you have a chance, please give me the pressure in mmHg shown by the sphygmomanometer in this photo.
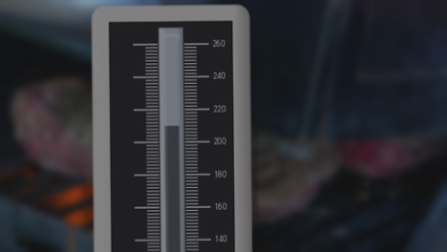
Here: 210 mmHg
